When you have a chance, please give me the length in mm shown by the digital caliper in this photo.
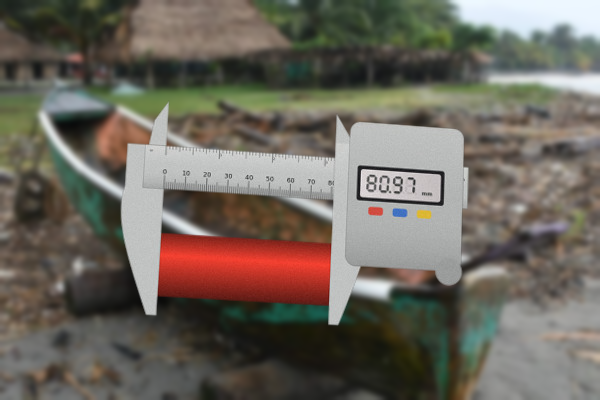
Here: 80.97 mm
